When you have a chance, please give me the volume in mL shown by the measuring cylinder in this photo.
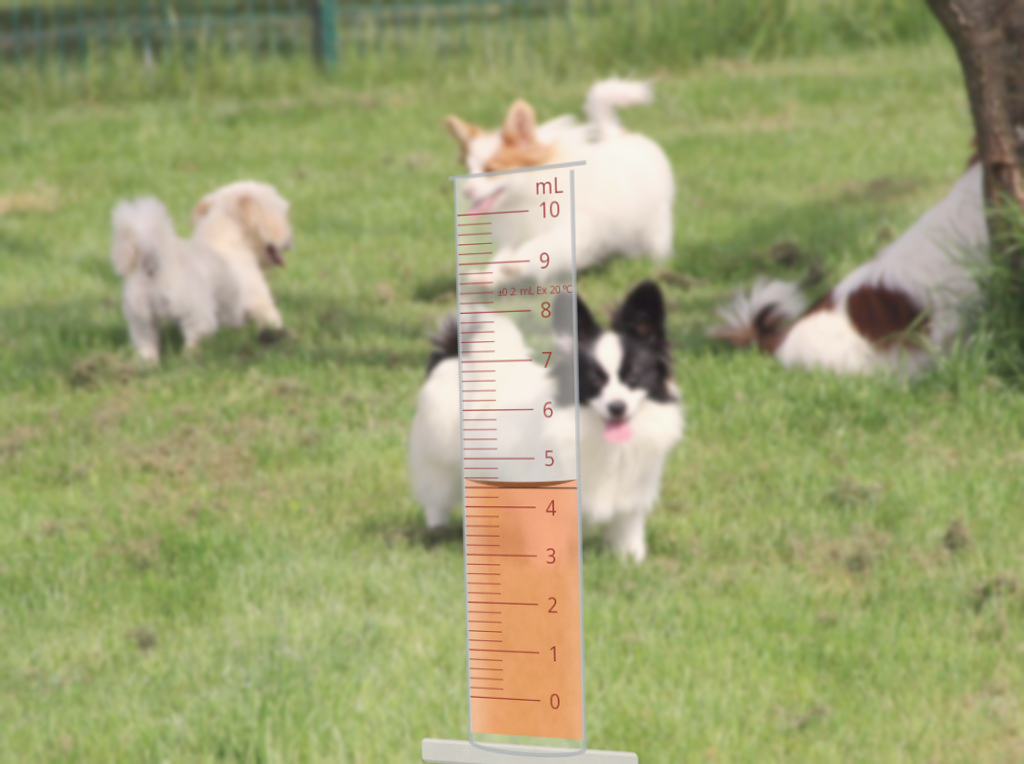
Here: 4.4 mL
